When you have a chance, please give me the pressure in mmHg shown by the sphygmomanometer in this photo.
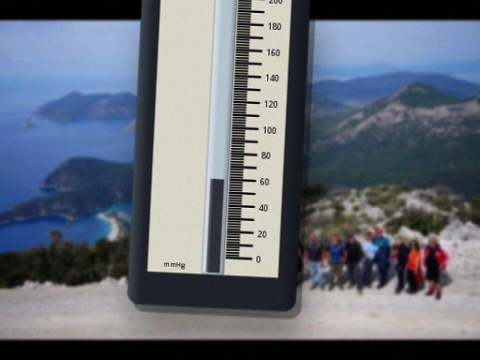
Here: 60 mmHg
